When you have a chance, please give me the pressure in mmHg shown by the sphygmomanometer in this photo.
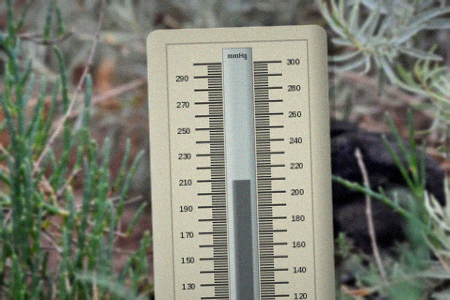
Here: 210 mmHg
